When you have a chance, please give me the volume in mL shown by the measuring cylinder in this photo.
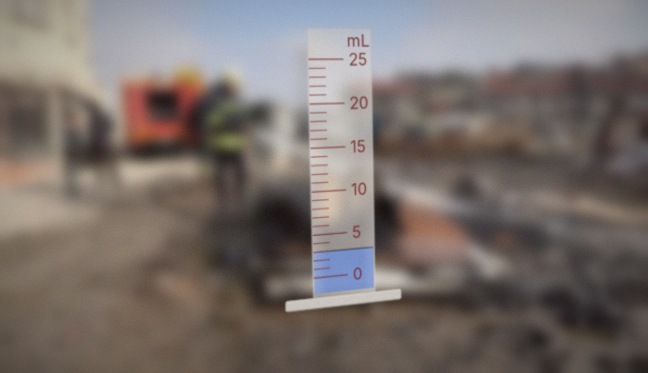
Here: 3 mL
